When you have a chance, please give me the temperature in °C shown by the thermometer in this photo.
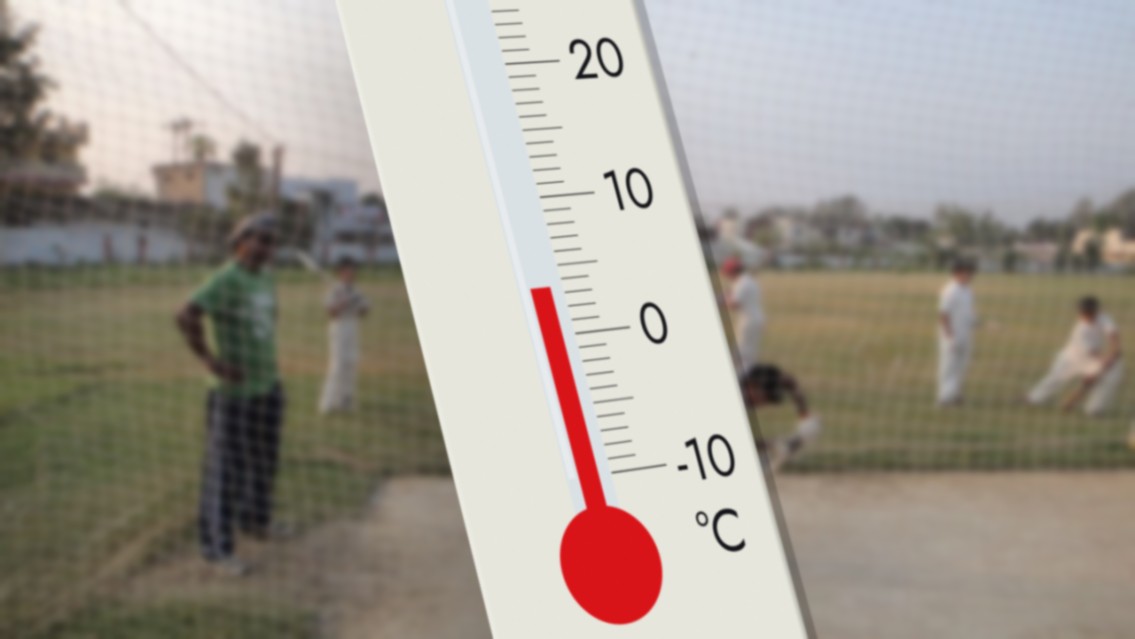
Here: 3.5 °C
